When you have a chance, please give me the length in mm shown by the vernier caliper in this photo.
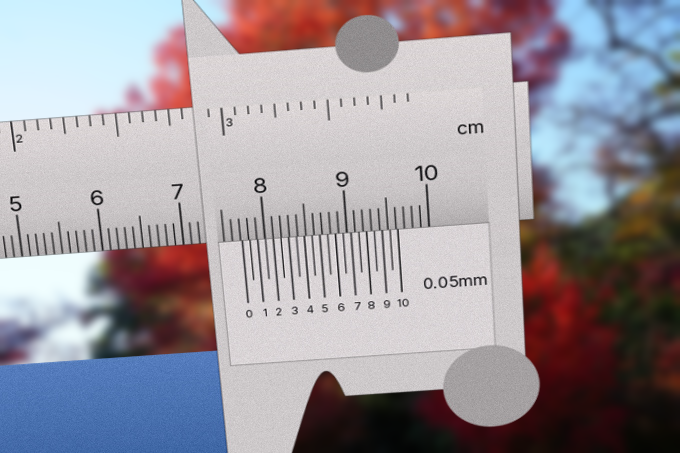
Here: 77.2 mm
